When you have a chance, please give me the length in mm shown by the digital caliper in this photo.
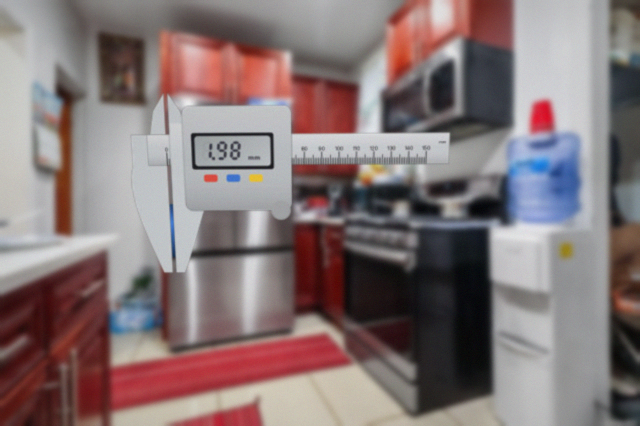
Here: 1.98 mm
